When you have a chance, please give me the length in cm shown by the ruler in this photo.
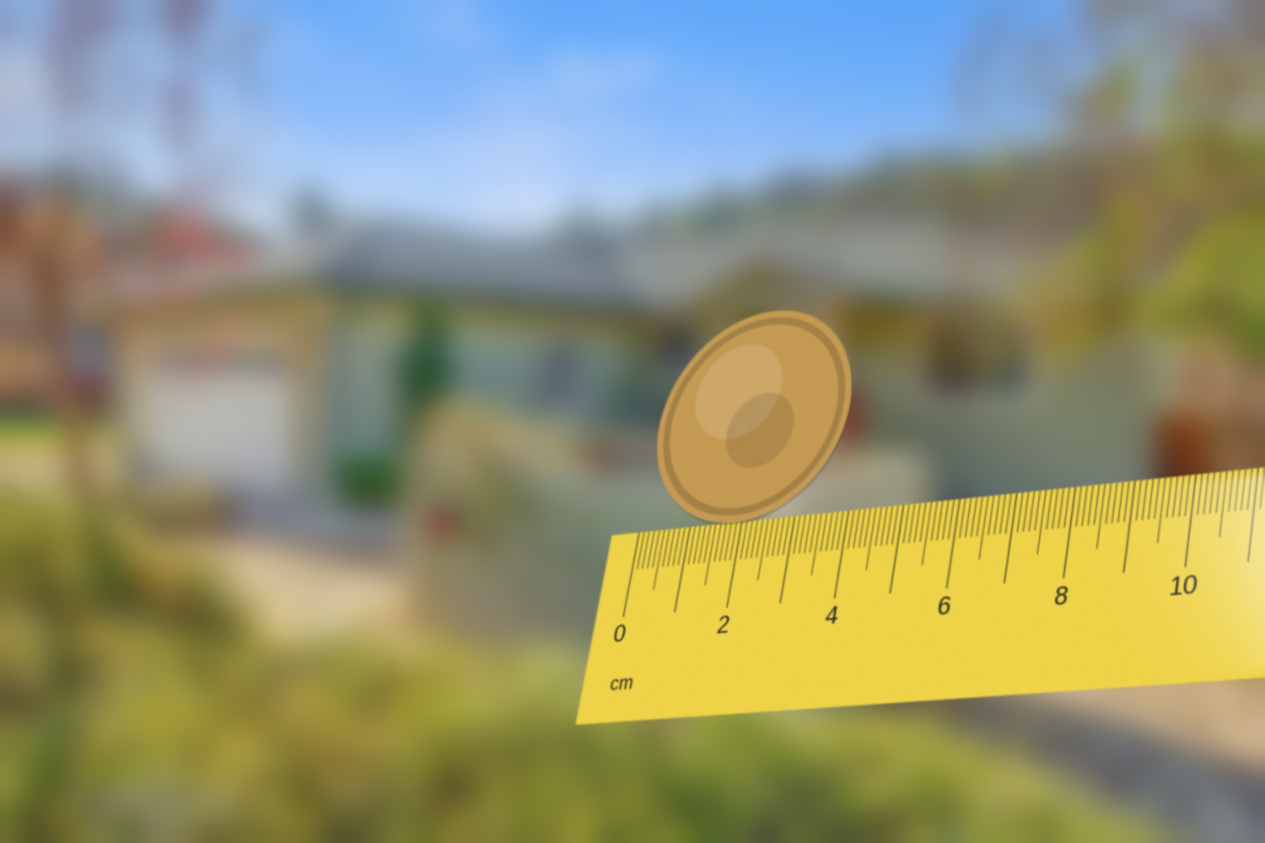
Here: 3.7 cm
